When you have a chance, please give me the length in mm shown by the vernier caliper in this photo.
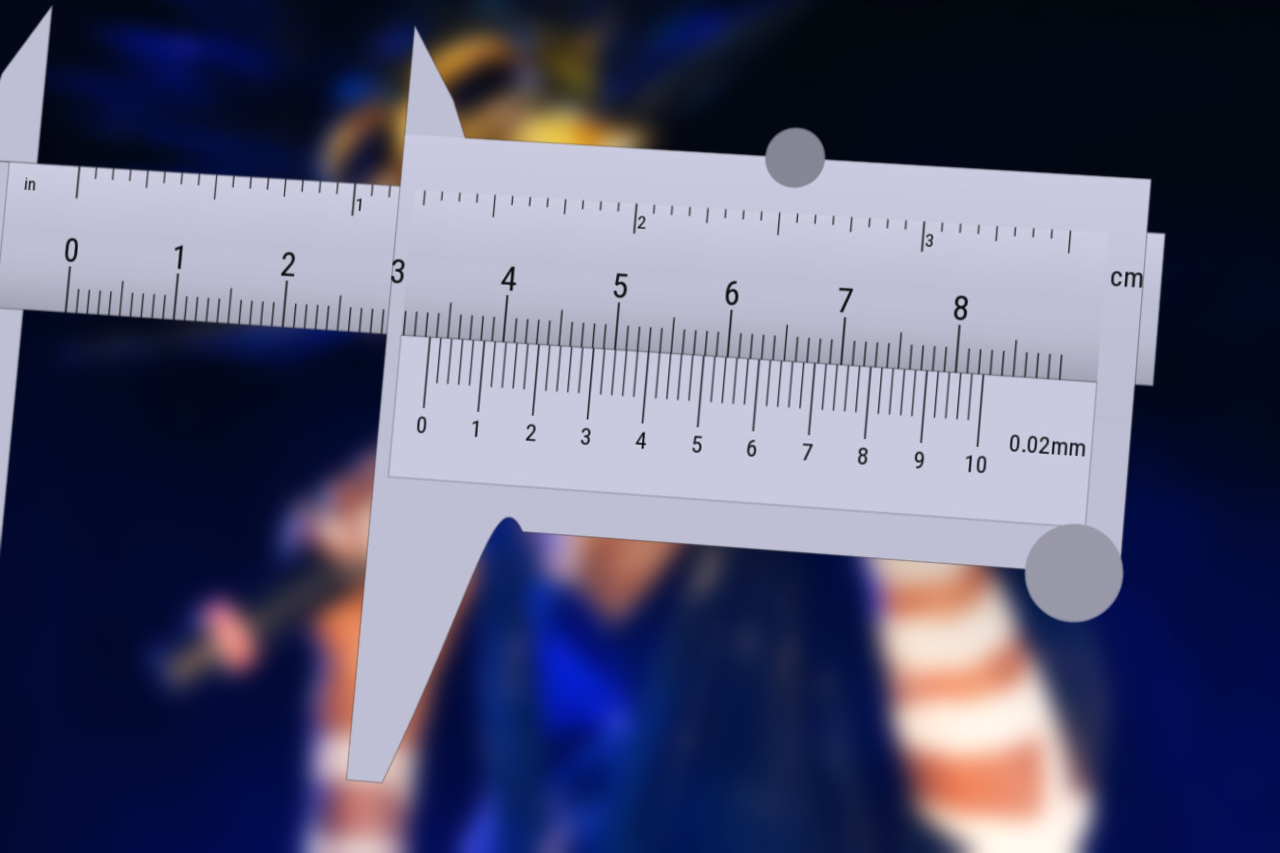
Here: 33.4 mm
